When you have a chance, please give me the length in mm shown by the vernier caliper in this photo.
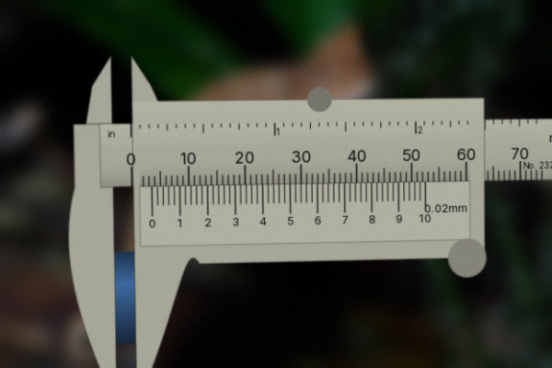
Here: 3.5 mm
